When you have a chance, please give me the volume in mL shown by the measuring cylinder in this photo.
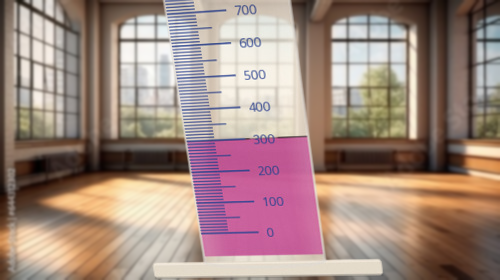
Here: 300 mL
